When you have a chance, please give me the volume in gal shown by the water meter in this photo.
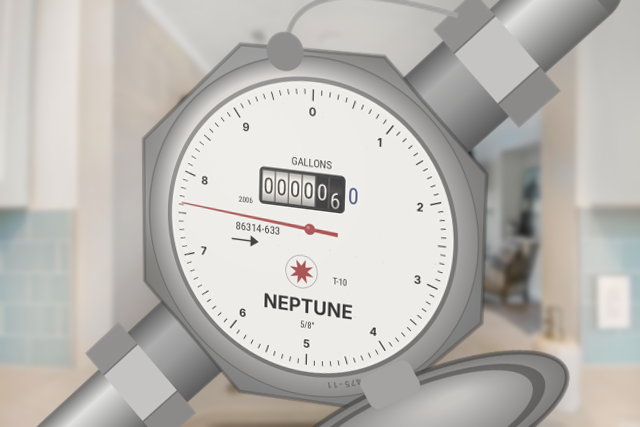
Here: 57.6 gal
